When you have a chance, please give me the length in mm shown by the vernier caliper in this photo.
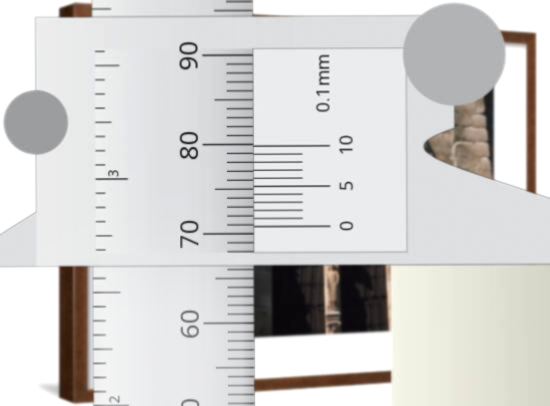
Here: 70.8 mm
